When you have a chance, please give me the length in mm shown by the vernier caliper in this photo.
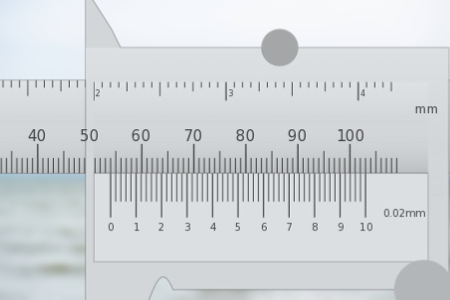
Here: 54.0 mm
